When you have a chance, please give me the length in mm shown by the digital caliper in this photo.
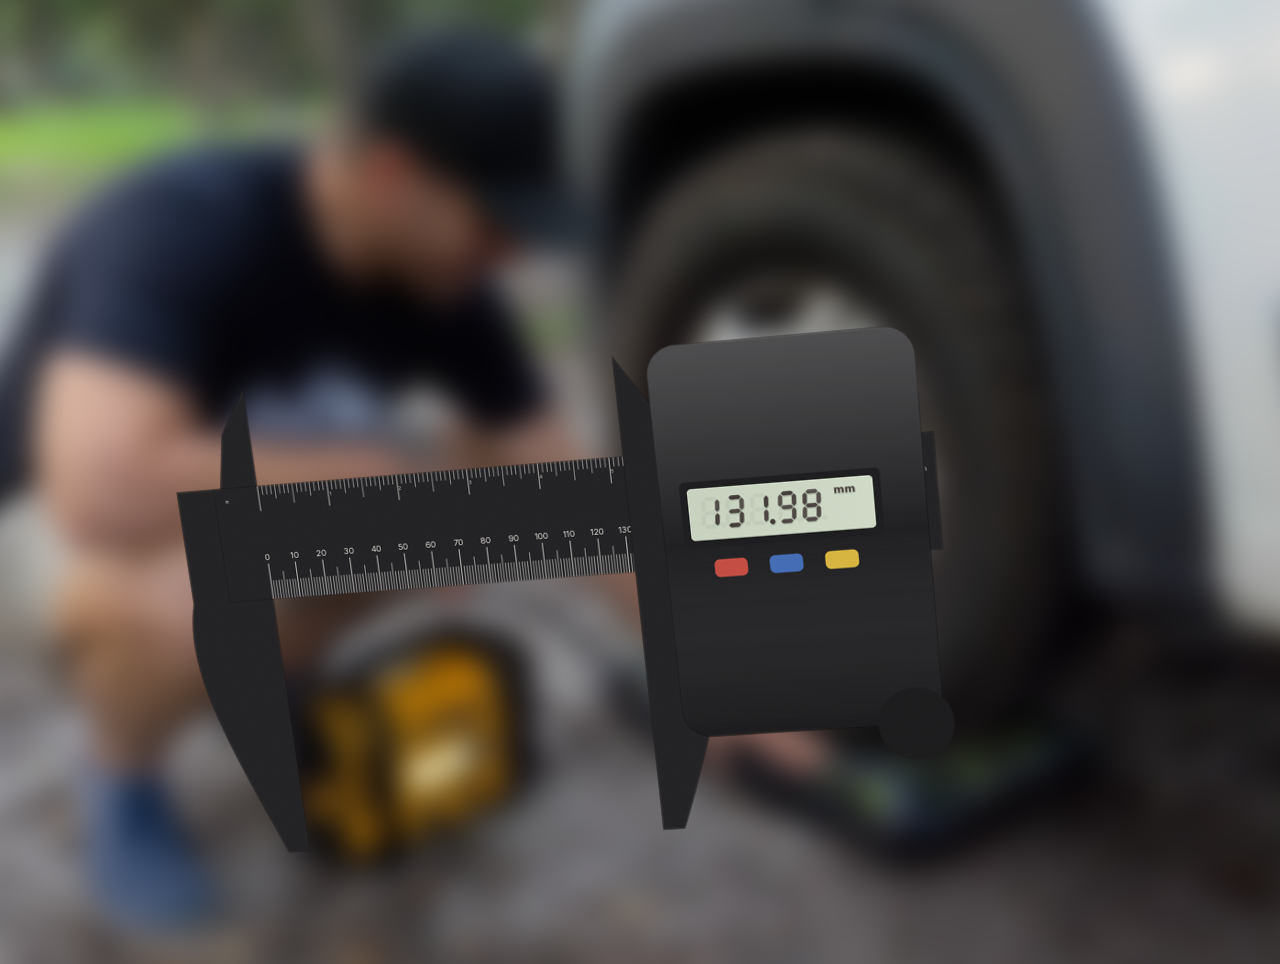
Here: 131.98 mm
